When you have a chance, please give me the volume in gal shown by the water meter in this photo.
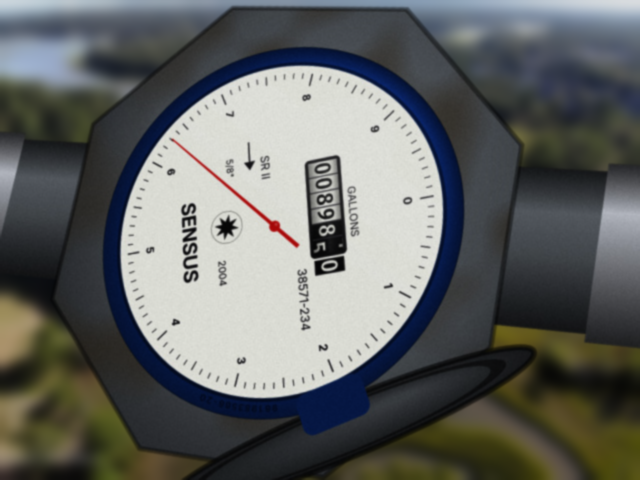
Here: 89846.3 gal
